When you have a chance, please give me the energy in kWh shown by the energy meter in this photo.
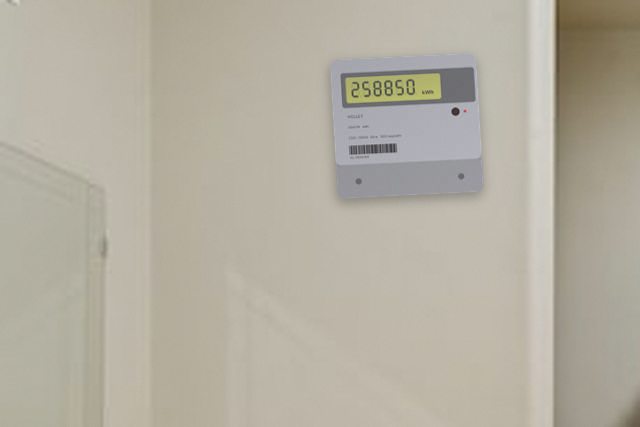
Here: 258850 kWh
